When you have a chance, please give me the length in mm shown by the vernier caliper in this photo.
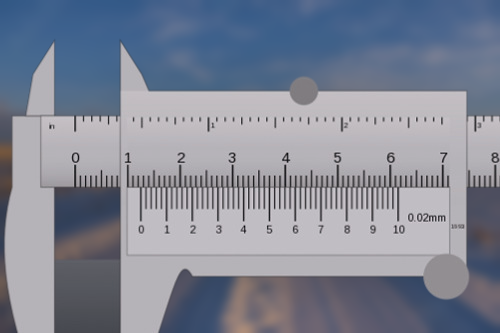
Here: 12.5 mm
